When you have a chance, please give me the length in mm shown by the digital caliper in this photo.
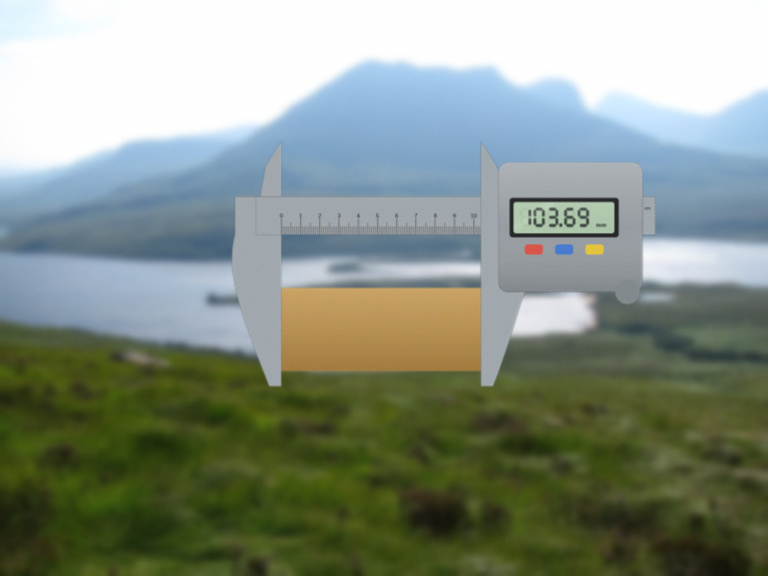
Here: 103.69 mm
